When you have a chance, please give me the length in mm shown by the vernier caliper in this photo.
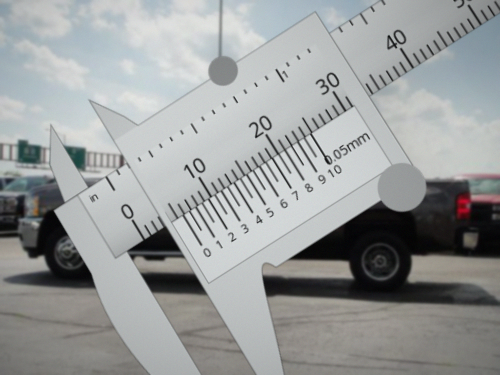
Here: 5.8 mm
